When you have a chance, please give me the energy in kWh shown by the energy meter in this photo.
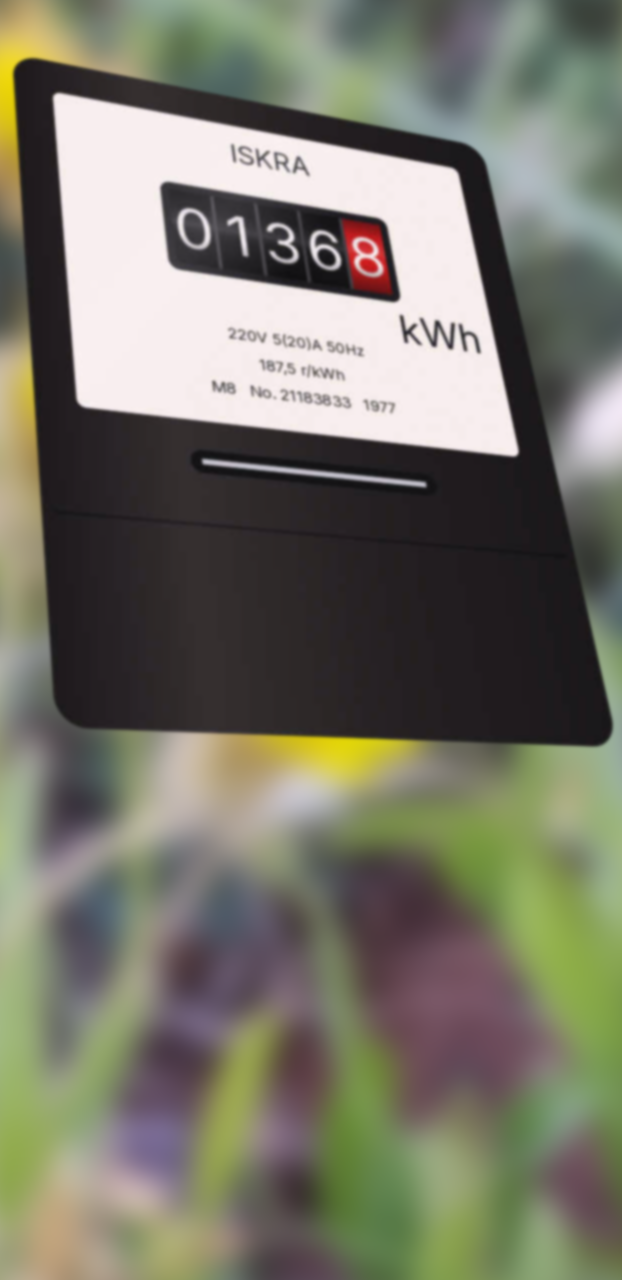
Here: 136.8 kWh
